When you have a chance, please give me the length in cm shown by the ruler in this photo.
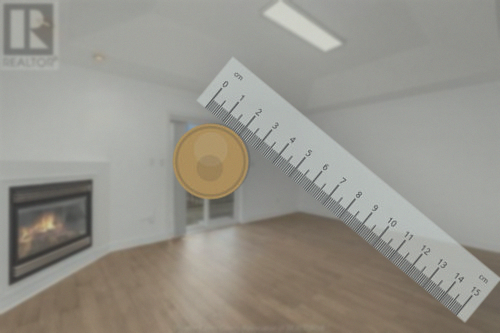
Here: 3.5 cm
